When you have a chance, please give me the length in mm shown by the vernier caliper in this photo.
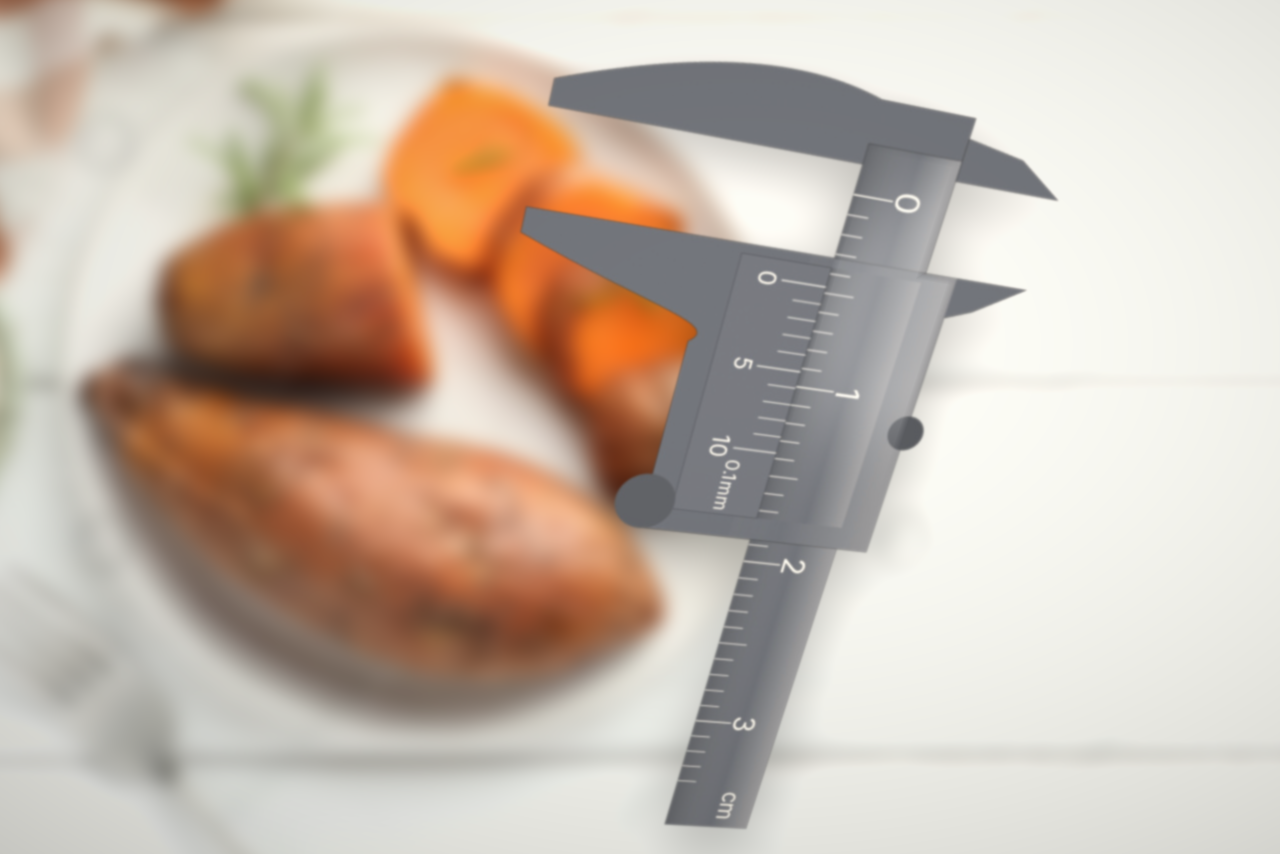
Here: 4.7 mm
